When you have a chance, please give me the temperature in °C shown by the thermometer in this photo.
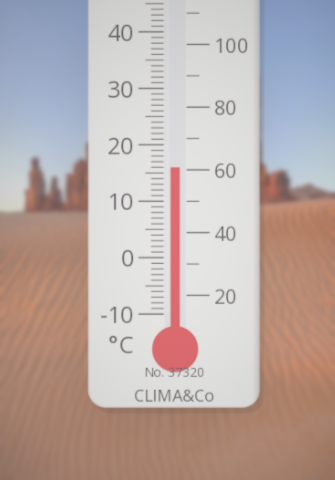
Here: 16 °C
